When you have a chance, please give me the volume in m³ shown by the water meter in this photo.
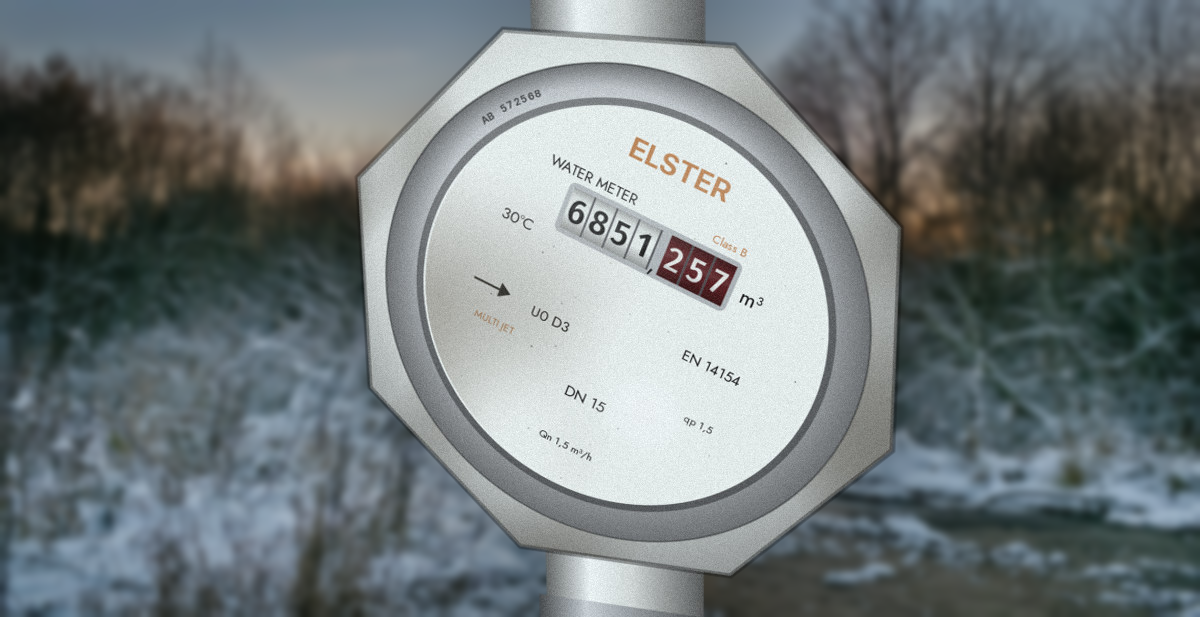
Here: 6851.257 m³
